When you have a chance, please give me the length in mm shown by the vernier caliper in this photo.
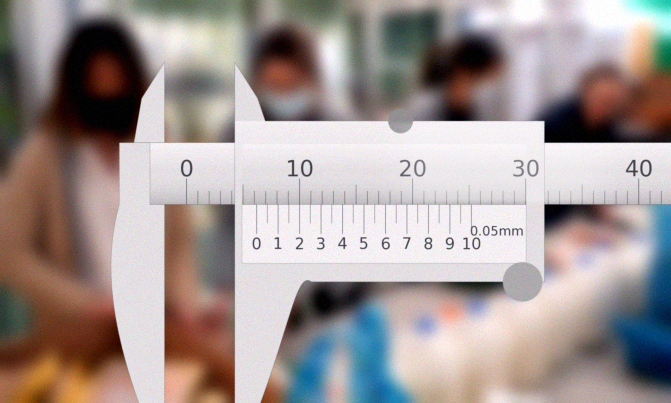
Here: 6.2 mm
